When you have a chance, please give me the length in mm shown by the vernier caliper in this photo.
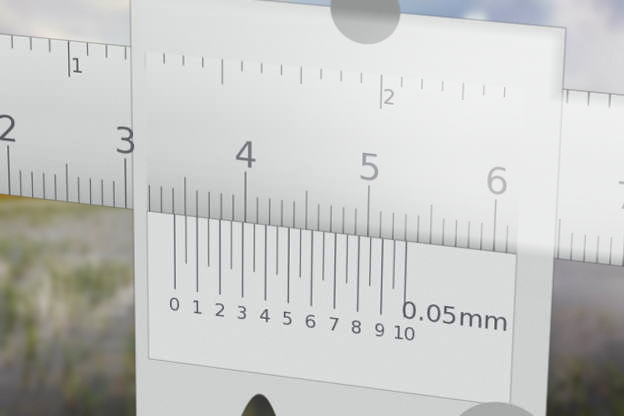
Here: 34.1 mm
